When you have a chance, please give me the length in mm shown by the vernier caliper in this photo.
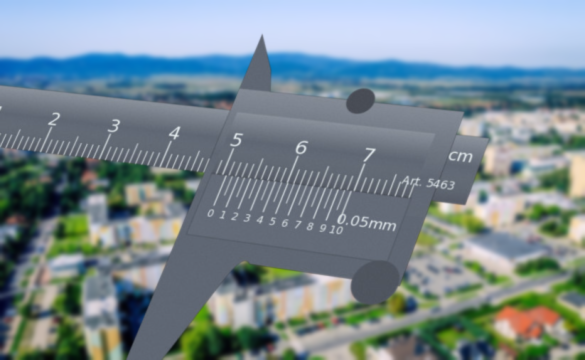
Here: 50.6 mm
